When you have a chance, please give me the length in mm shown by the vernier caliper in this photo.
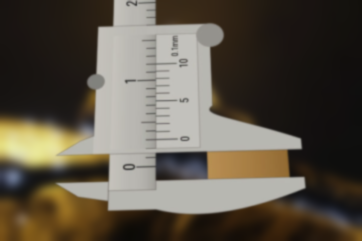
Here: 3.0 mm
